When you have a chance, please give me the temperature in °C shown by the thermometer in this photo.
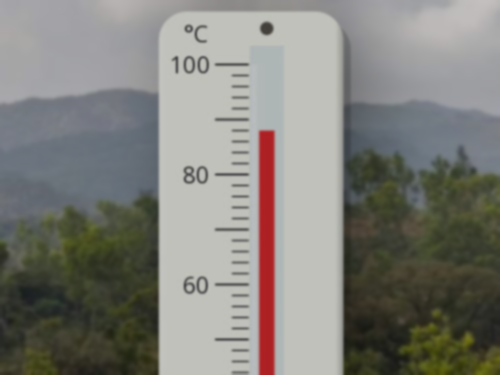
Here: 88 °C
